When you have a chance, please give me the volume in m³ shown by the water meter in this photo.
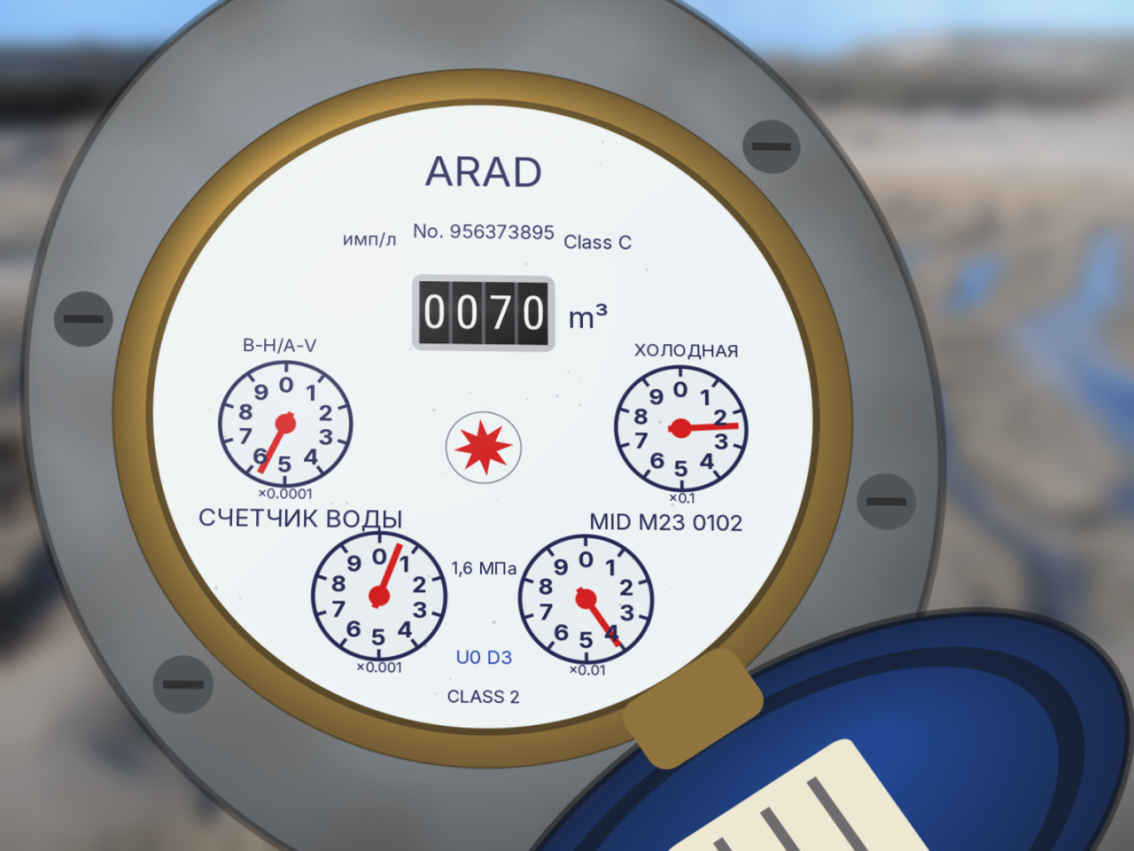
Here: 70.2405 m³
